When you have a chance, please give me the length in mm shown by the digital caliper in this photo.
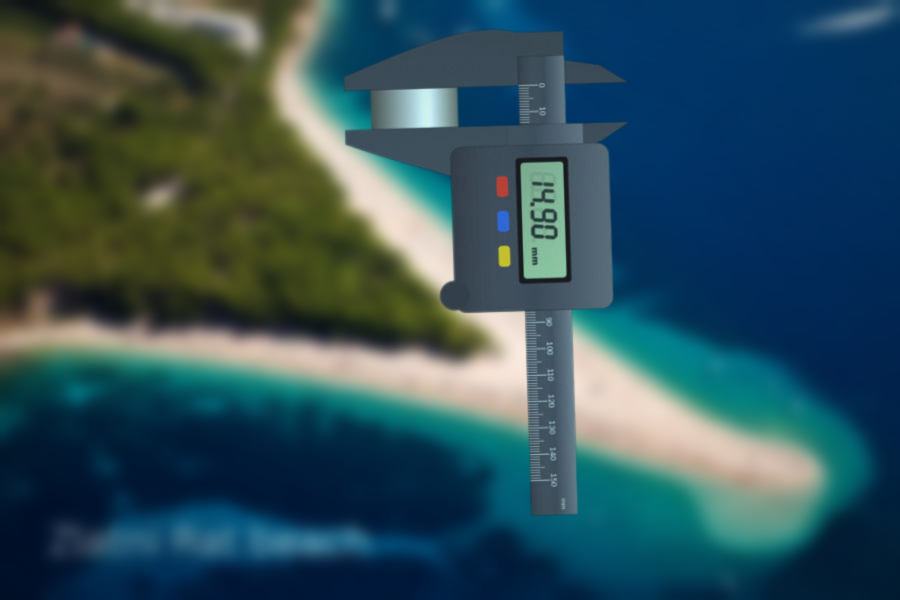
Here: 14.90 mm
